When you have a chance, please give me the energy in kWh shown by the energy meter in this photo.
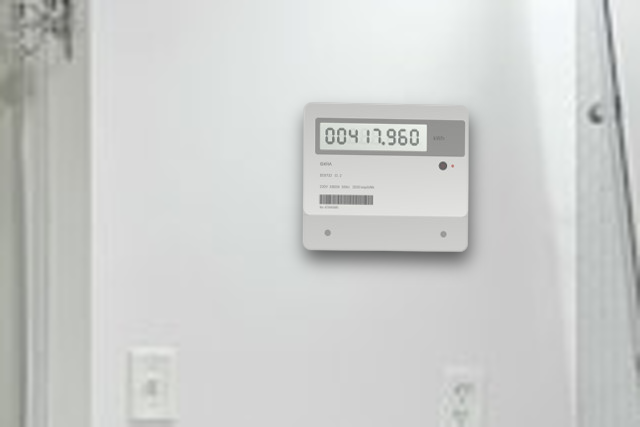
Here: 417.960 kWh
